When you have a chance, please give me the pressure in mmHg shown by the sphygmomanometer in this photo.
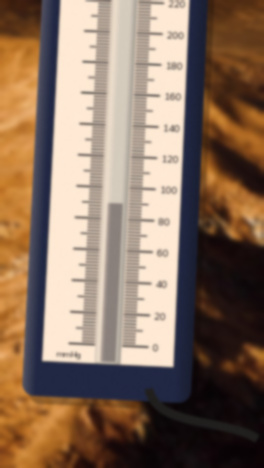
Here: 90 mmHg
